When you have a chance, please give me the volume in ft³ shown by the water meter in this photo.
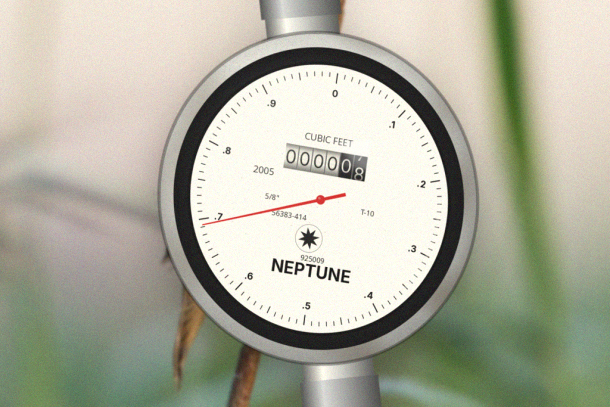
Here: 7.69 ft³
